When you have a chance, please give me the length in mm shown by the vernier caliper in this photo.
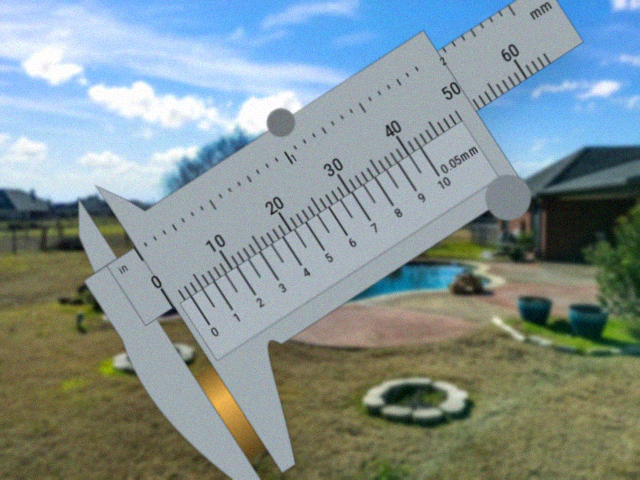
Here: 3.0 mm
